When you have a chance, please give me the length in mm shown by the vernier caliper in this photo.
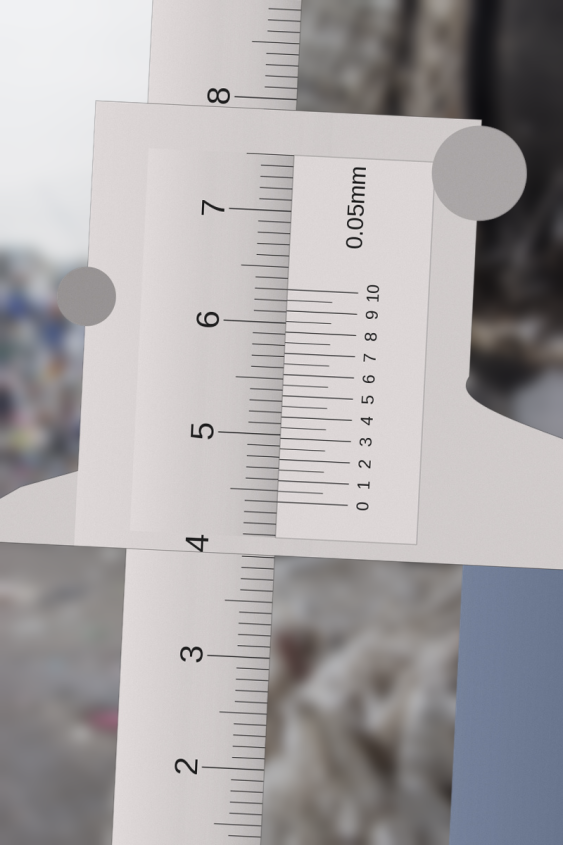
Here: 44.0 mm
